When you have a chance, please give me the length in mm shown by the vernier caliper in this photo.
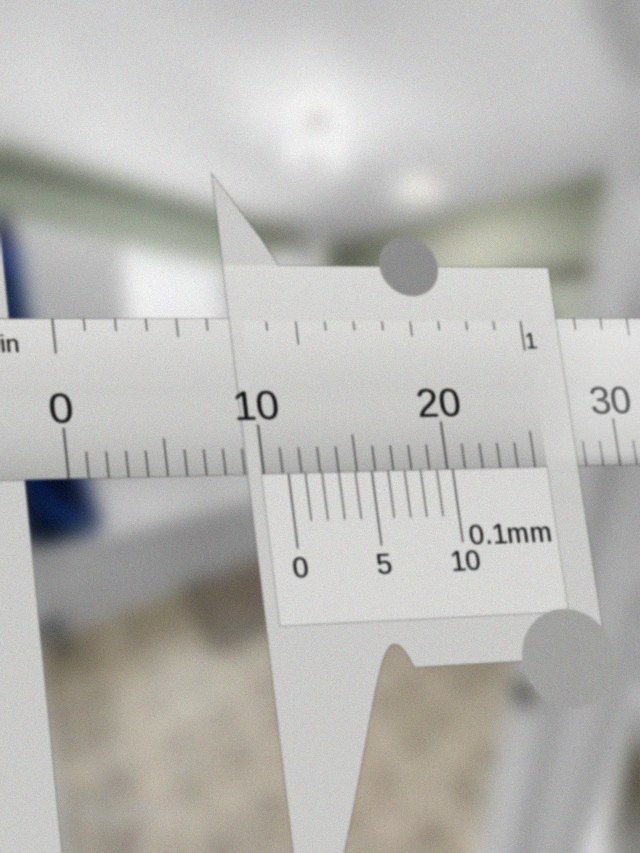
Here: 11.3 mm
